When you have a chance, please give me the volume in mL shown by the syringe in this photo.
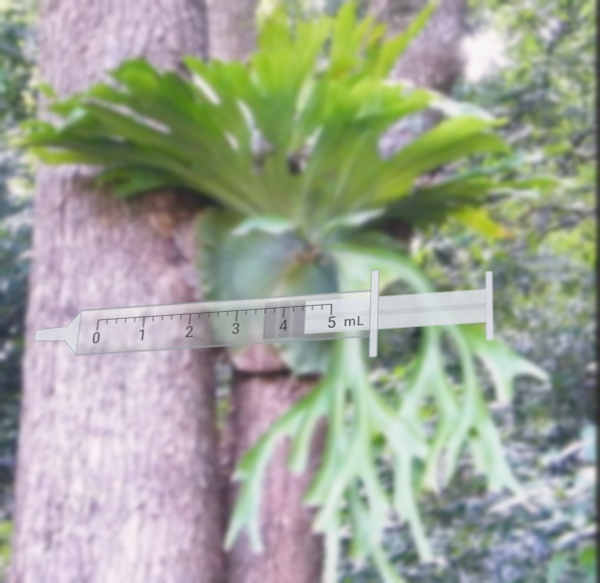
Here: 3.6 mL
